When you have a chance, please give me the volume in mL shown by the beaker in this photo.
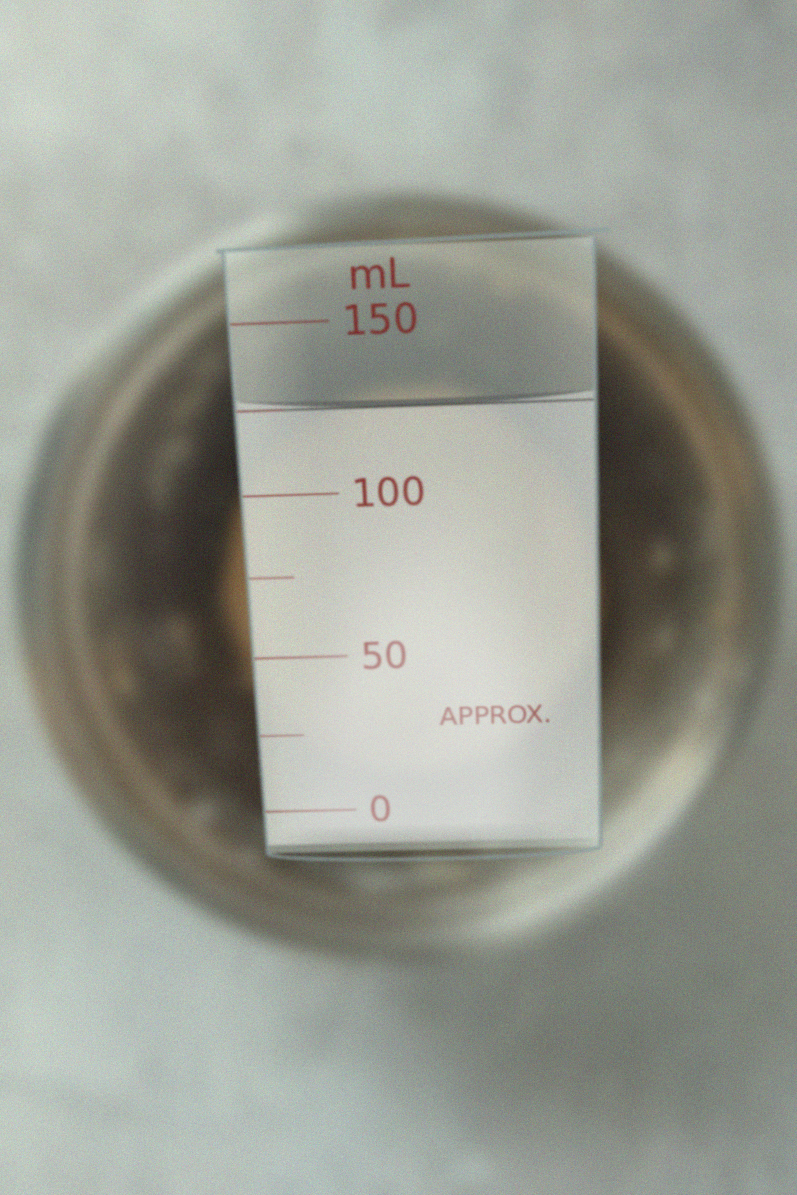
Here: 125 mL
